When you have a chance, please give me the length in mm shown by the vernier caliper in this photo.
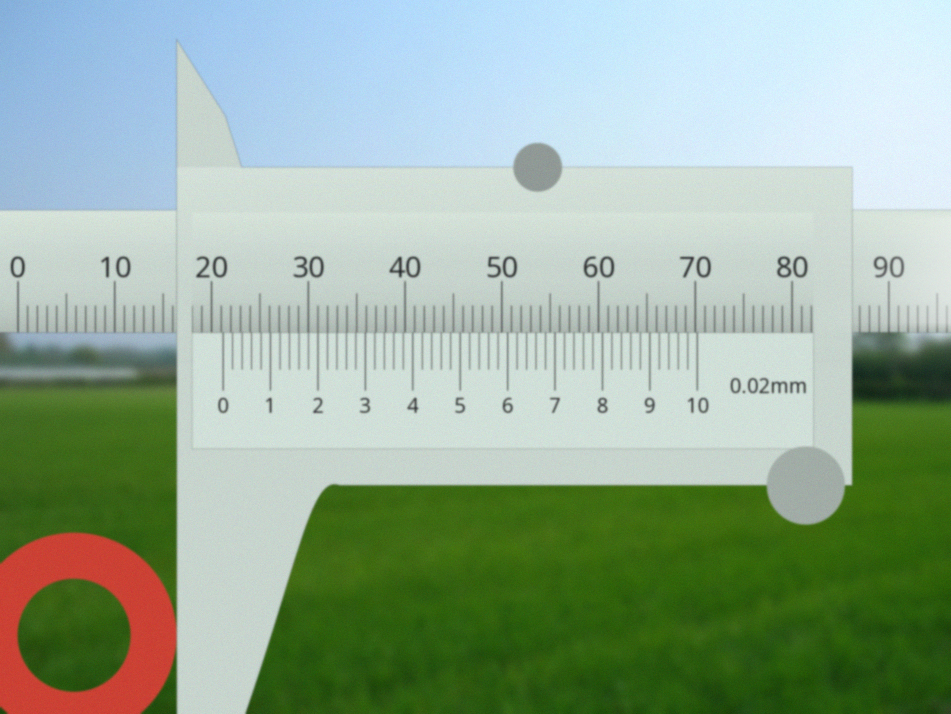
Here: 21.2 mm
